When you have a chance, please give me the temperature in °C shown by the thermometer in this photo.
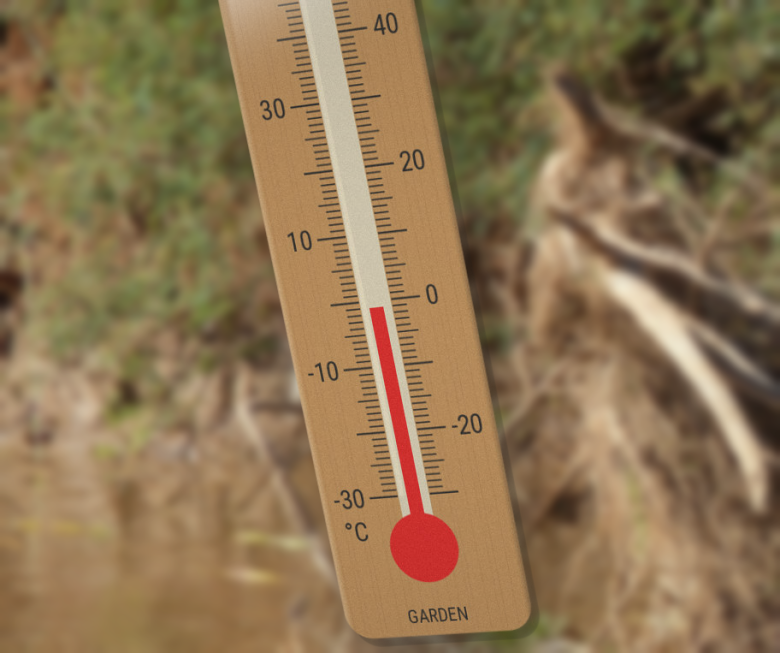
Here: -1 °C
